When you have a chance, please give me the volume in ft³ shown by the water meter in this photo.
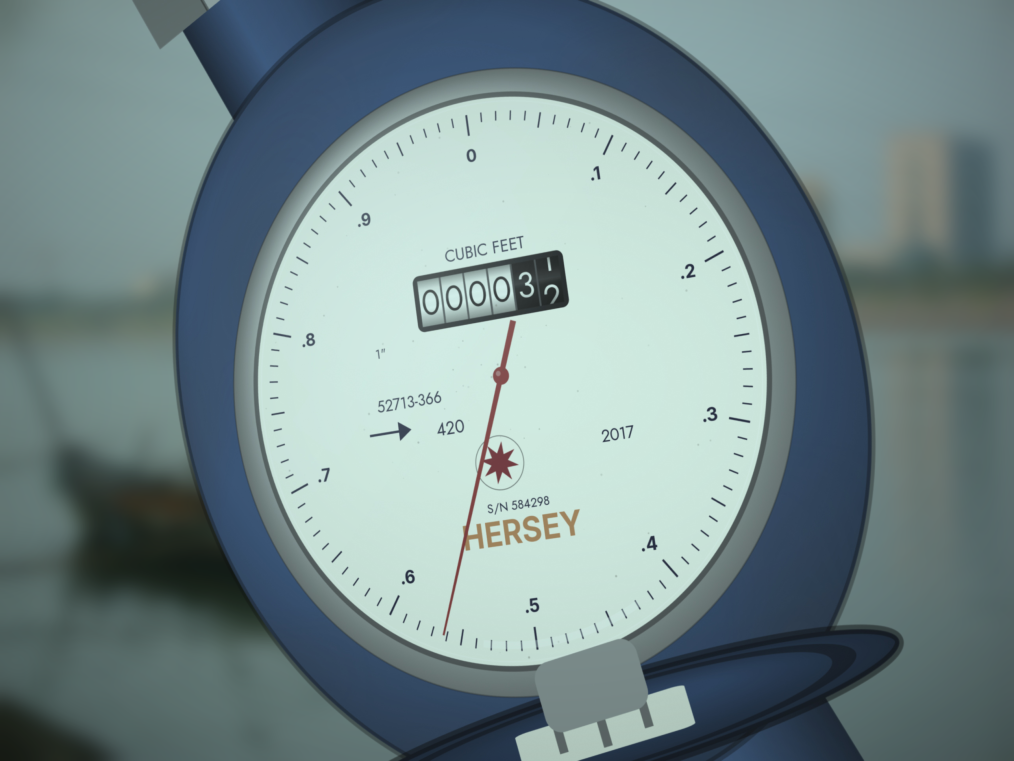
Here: 31.56 ft³
